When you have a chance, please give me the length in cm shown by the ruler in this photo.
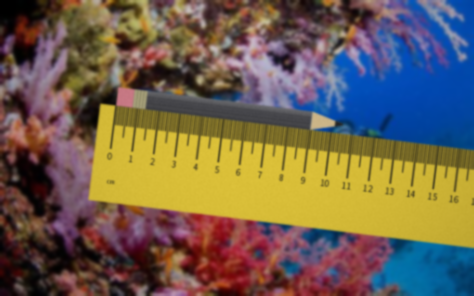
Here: 10.5 cm
